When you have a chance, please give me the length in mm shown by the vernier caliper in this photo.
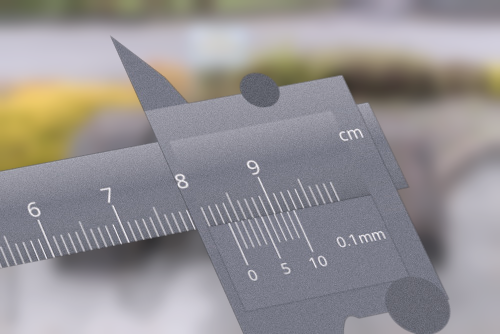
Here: 83.6 mm
